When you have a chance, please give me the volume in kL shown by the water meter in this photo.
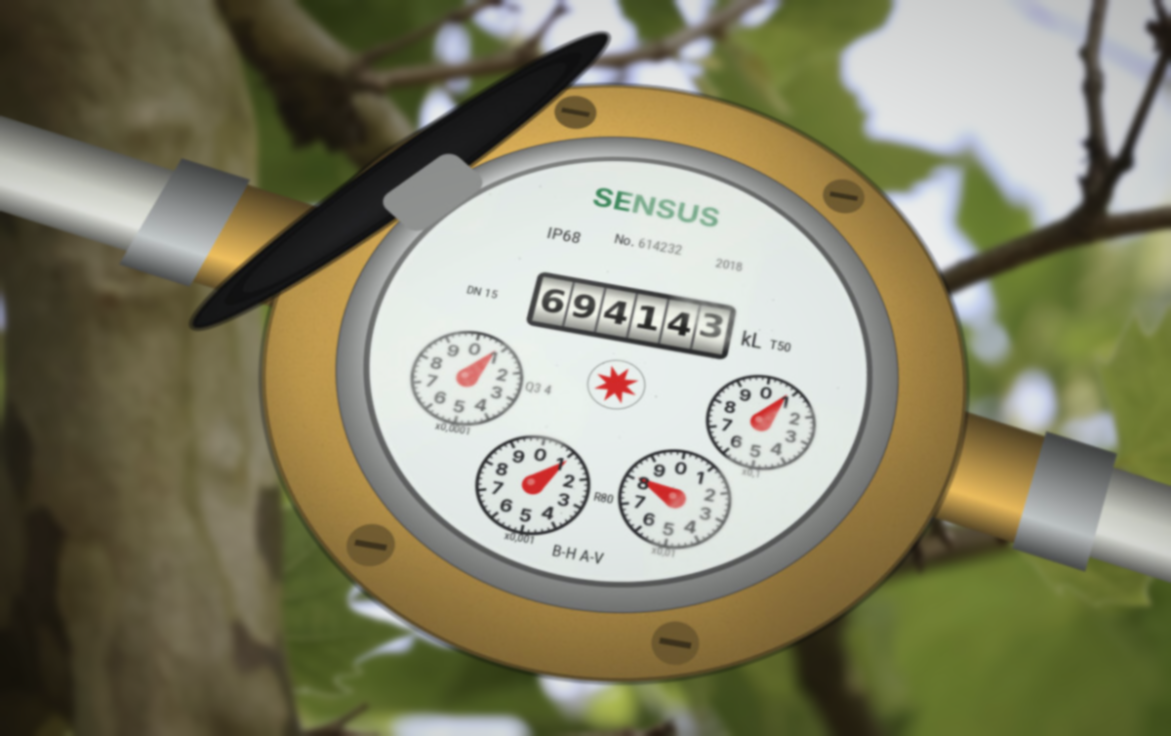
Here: 694143.0810 kL
